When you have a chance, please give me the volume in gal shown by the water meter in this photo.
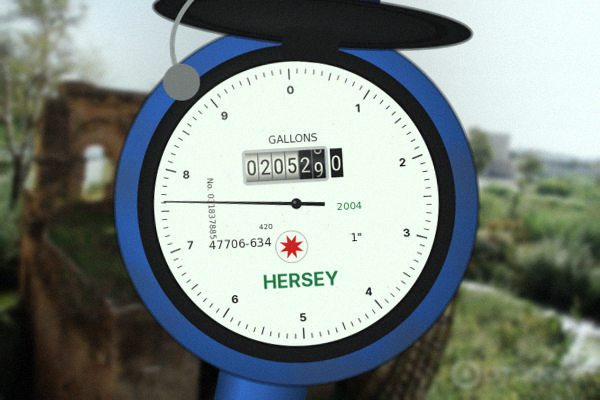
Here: 205287.6 gal
